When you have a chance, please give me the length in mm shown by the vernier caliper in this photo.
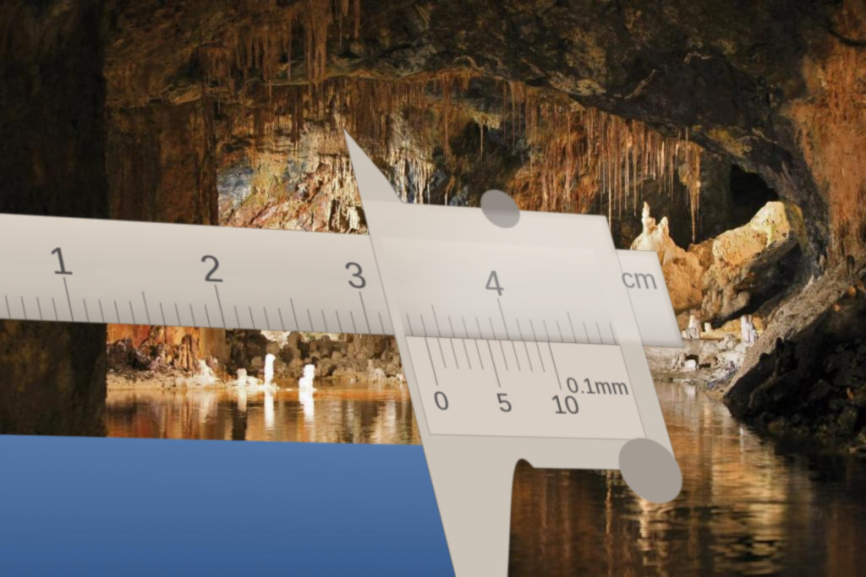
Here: 33.9 mm
